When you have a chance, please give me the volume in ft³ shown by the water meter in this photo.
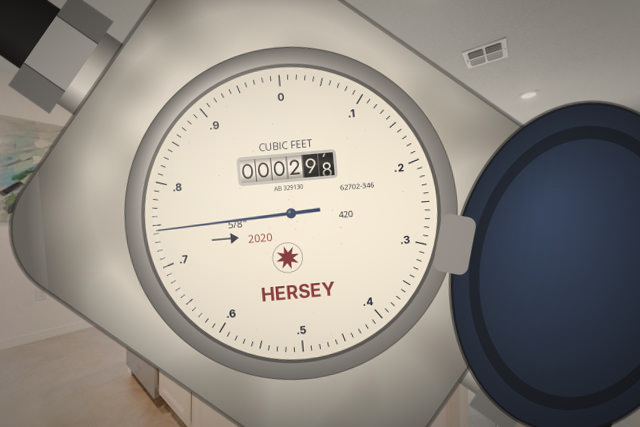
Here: 297.74 ft³
